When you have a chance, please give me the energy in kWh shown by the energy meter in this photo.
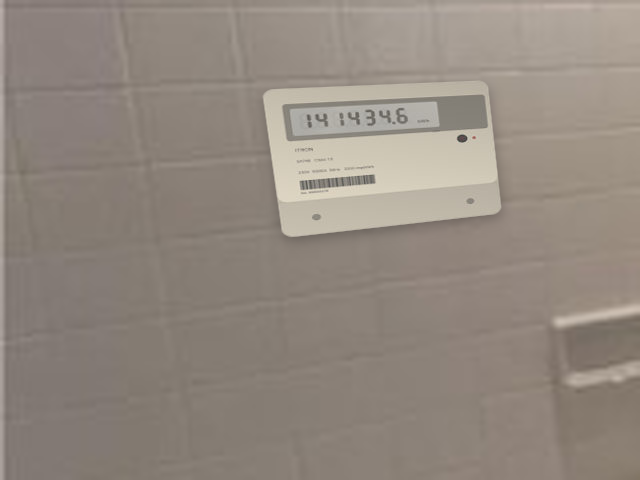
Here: 141434.6 kWh
